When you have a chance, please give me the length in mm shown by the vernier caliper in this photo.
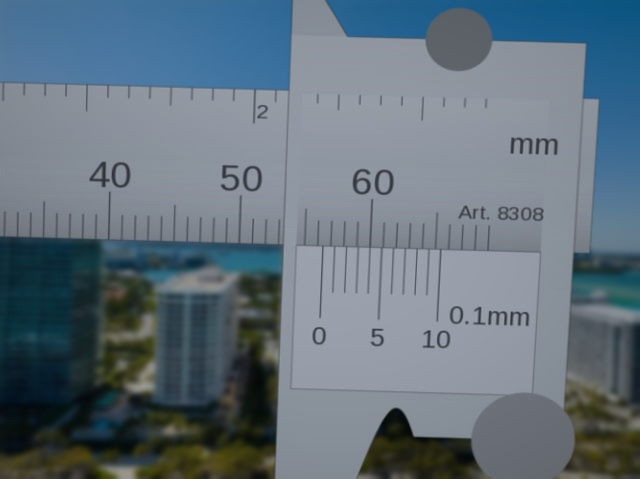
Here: 56.4 mm
